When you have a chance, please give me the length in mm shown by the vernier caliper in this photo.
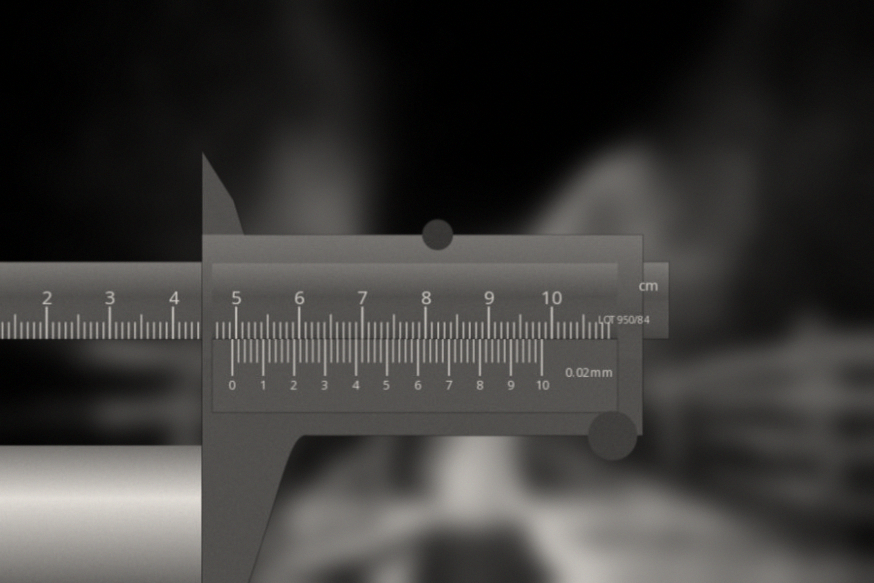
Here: 49.4 mm
